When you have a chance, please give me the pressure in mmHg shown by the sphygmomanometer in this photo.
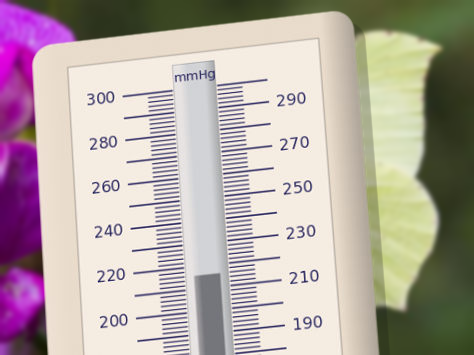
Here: 216 mmHg
